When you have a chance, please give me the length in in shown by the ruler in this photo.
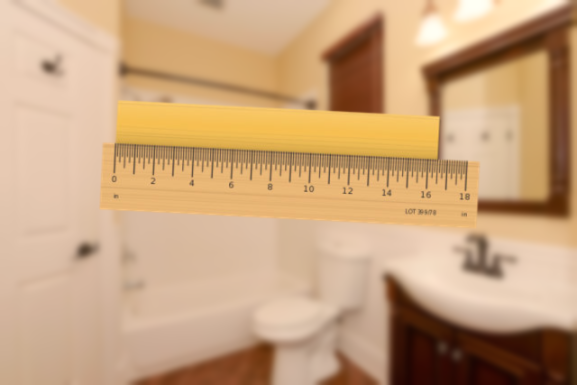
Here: 16.5 in
